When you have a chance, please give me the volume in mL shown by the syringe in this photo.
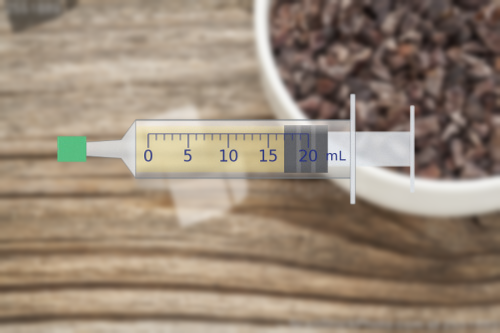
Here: 17 mL
